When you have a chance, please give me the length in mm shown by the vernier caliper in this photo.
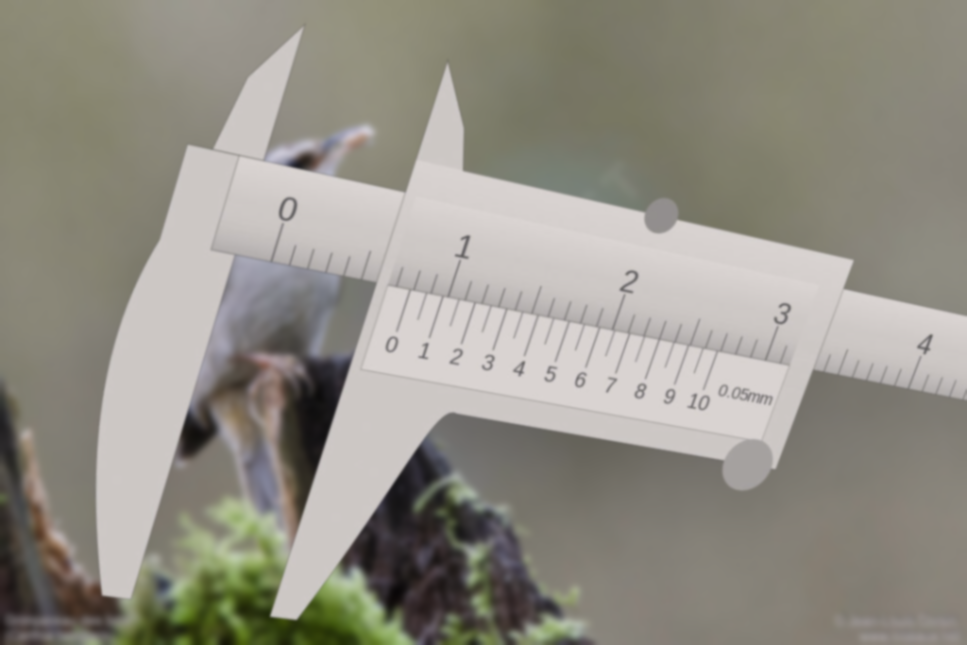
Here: 7.8 mm
